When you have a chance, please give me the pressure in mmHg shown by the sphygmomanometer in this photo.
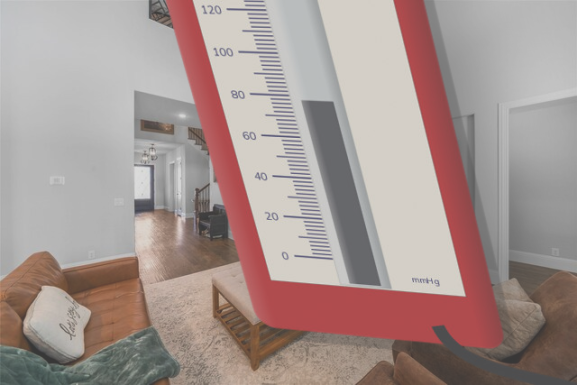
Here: 78 mmHg
